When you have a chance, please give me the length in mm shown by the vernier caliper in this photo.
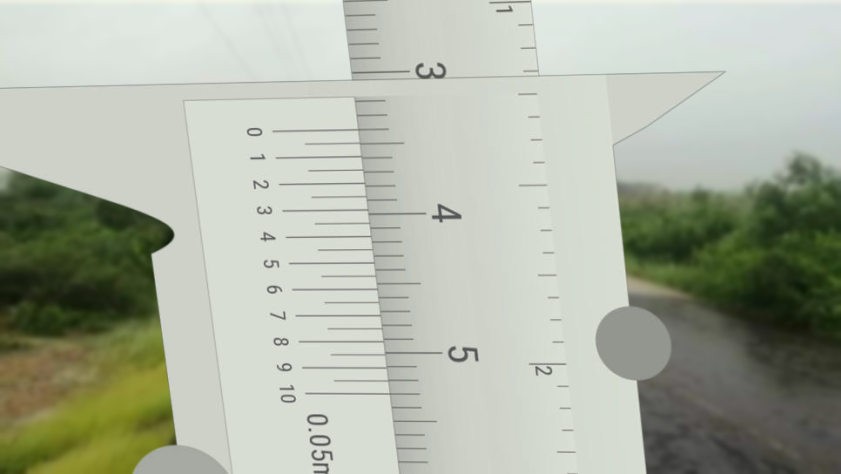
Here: 34.0 mm
